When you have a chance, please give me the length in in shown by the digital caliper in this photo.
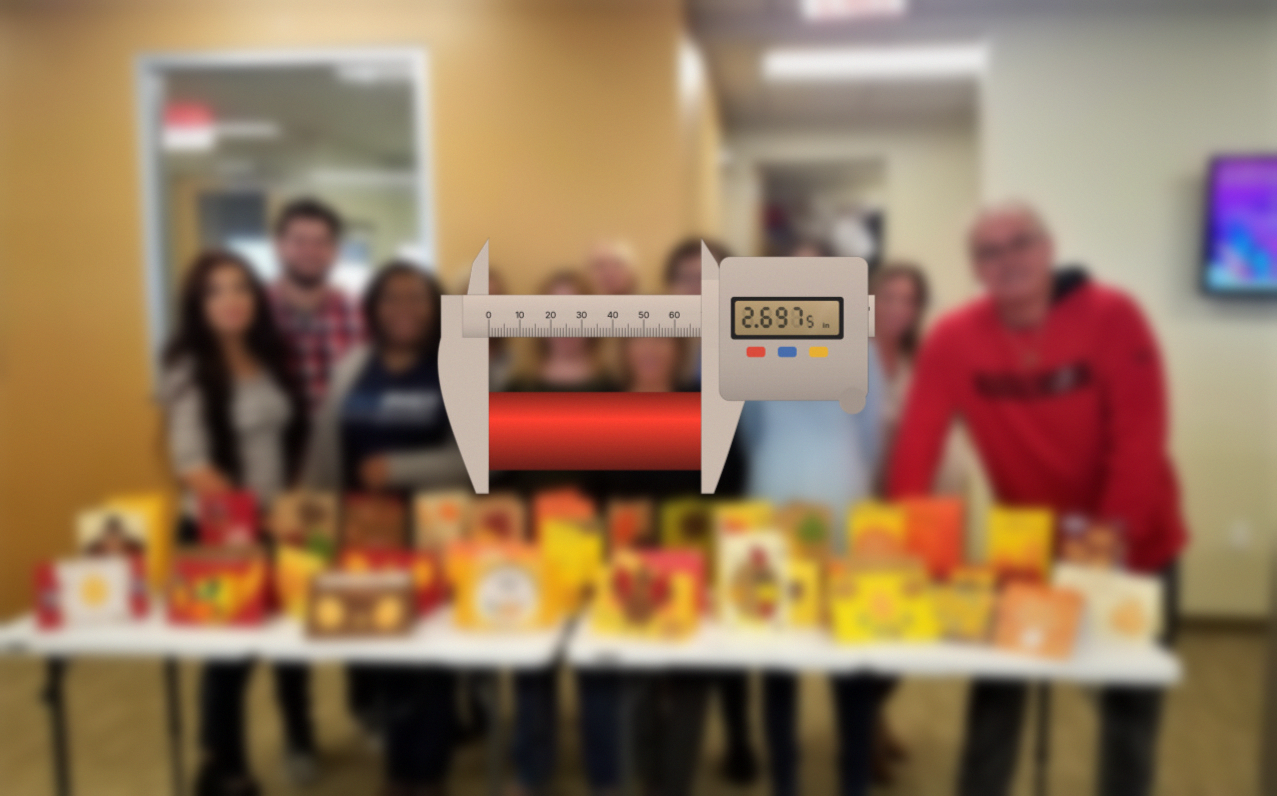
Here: 2.6975 in
